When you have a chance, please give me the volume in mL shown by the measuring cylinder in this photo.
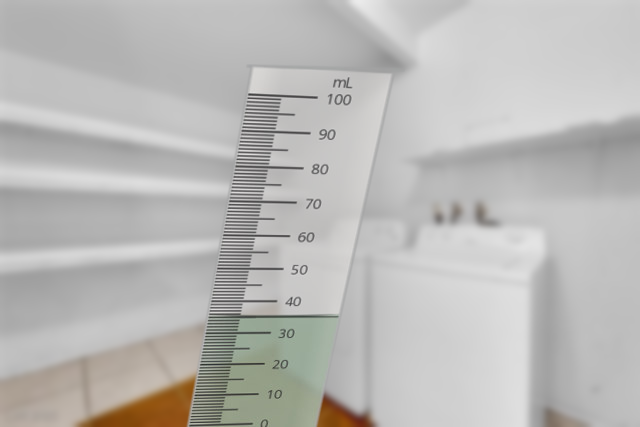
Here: 35 mL
